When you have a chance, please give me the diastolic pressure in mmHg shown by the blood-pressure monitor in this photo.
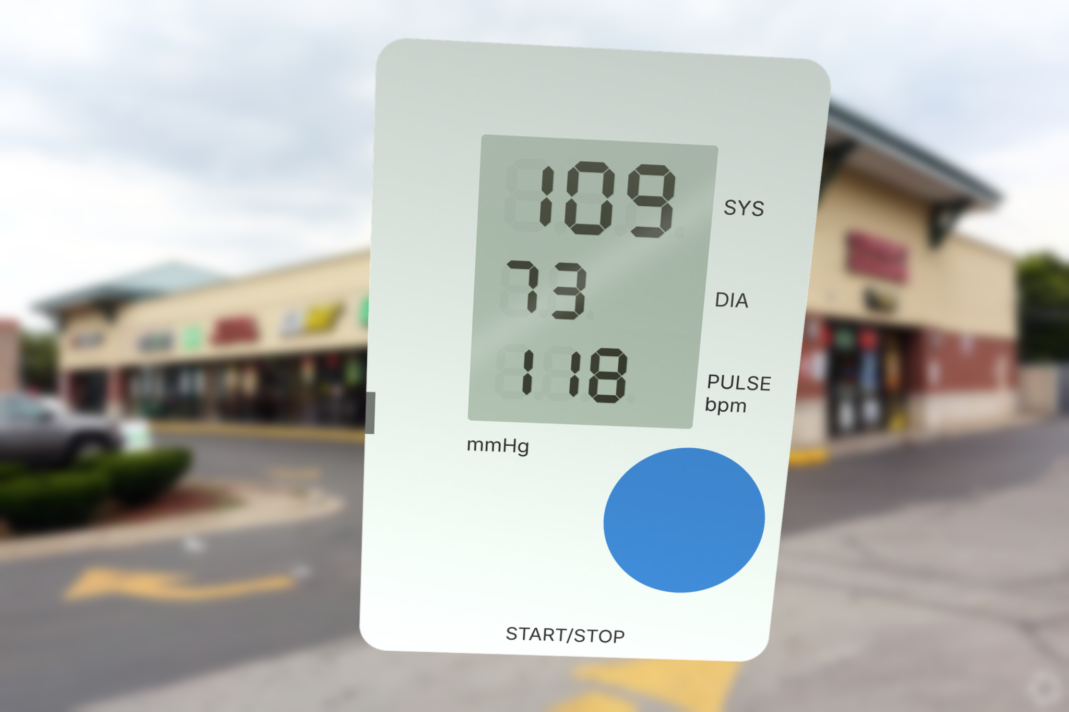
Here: 73 mmHg
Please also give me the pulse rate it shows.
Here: 118 bpm
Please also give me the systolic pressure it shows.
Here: 109 mmHg
